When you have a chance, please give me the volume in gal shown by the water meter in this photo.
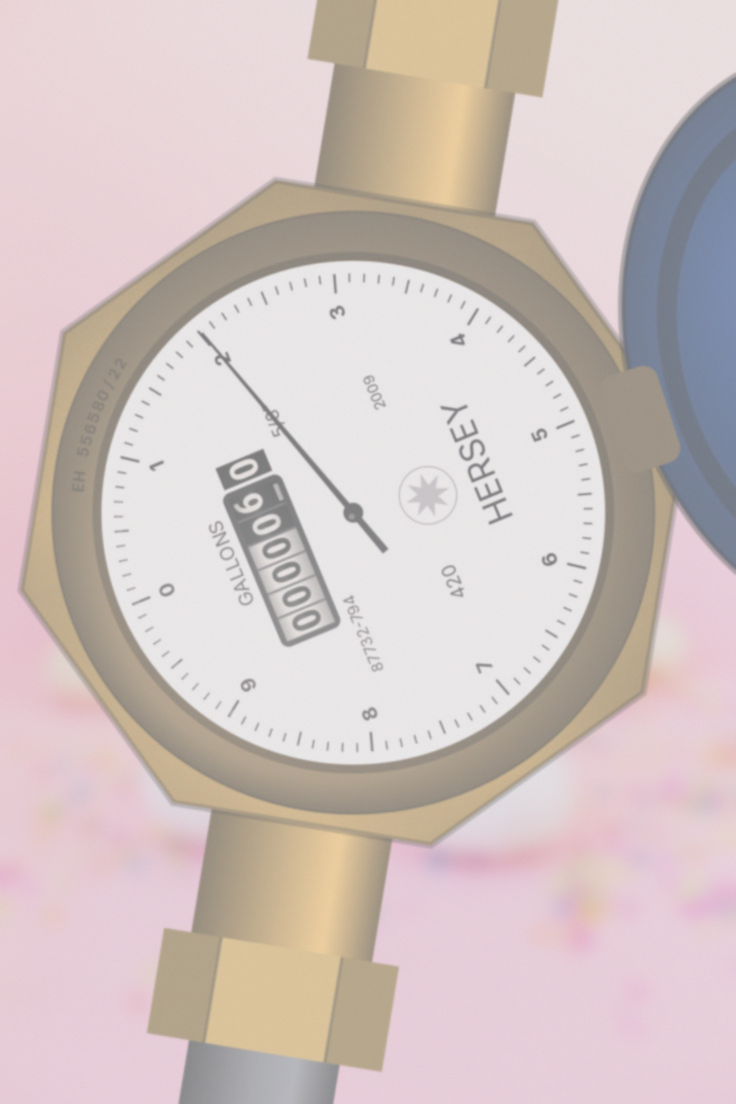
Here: 62.0 gal
